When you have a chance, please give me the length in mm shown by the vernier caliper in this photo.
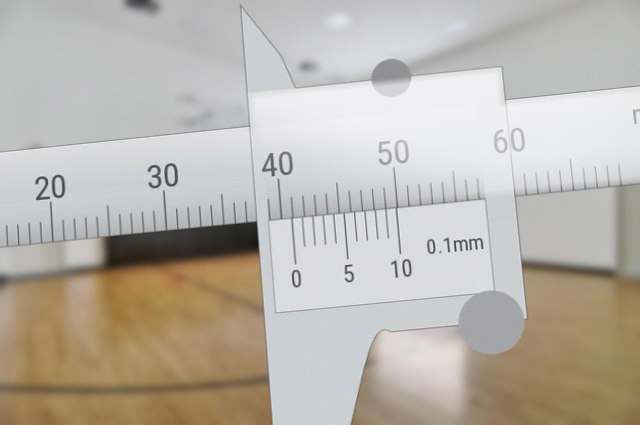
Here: 40.9 mm
